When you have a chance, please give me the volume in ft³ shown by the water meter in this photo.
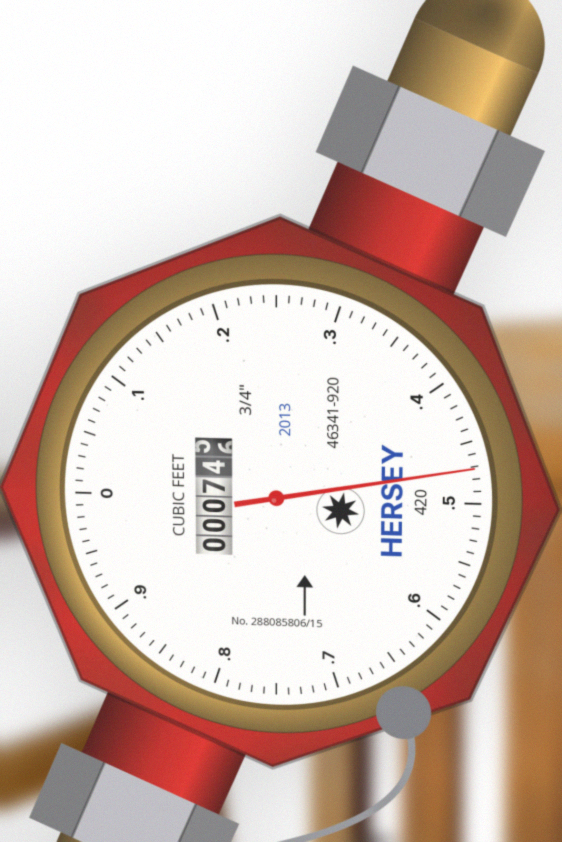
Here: 745.47 ft³
